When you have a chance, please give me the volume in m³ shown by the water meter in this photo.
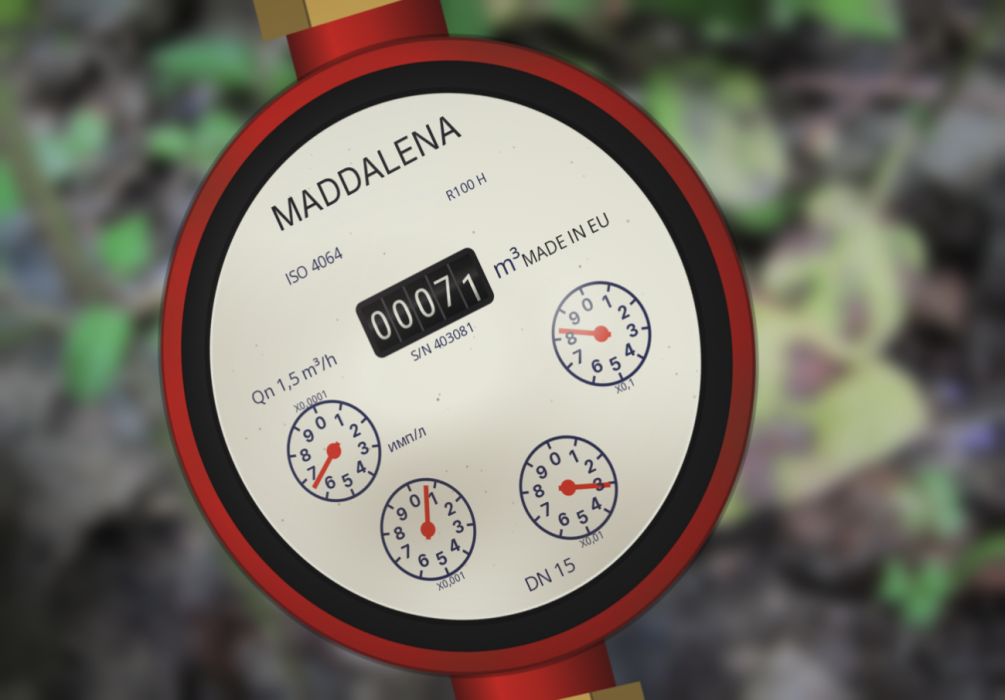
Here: 70.8306 m³
